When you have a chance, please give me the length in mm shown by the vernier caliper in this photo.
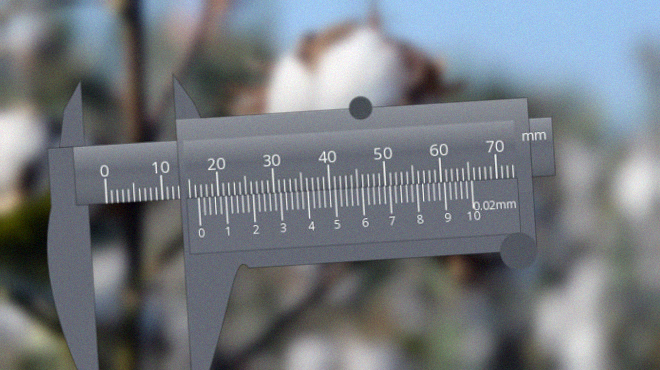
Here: 16.5 mm
